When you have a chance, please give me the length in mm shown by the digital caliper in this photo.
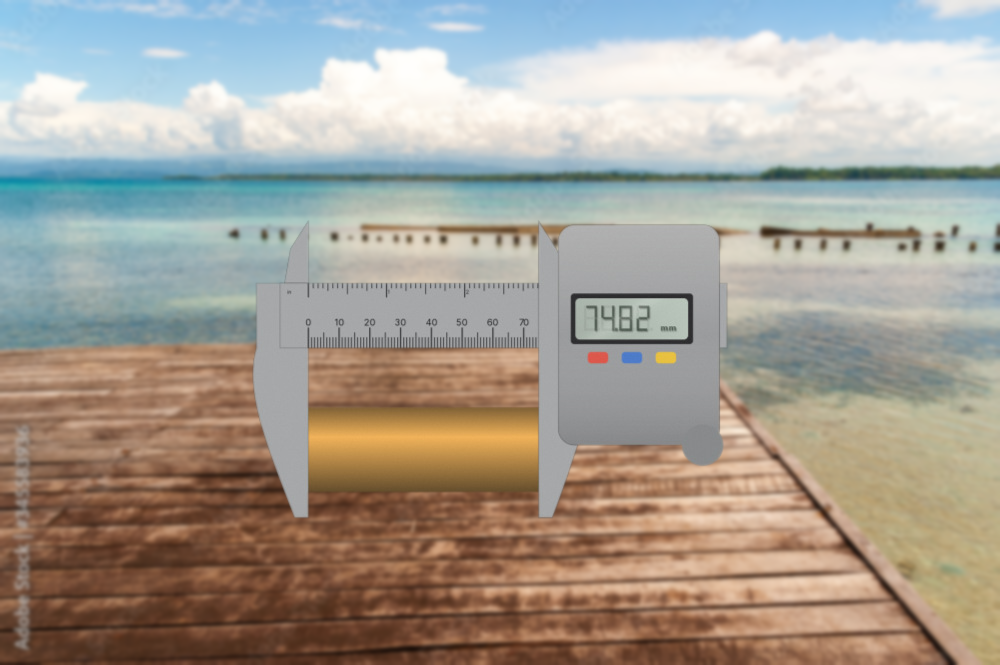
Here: 74.82 mm
